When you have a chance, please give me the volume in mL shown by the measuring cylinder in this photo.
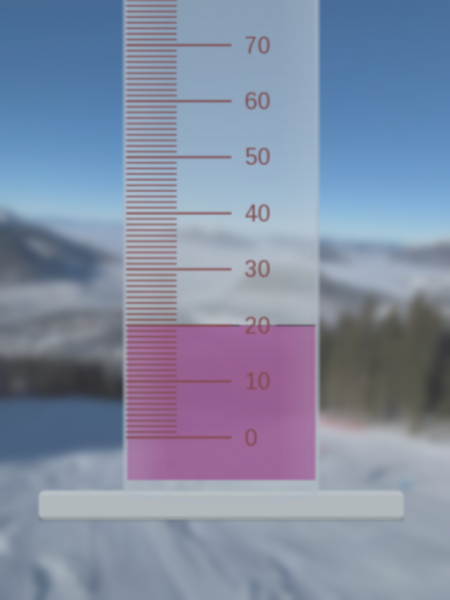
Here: 20 mL
